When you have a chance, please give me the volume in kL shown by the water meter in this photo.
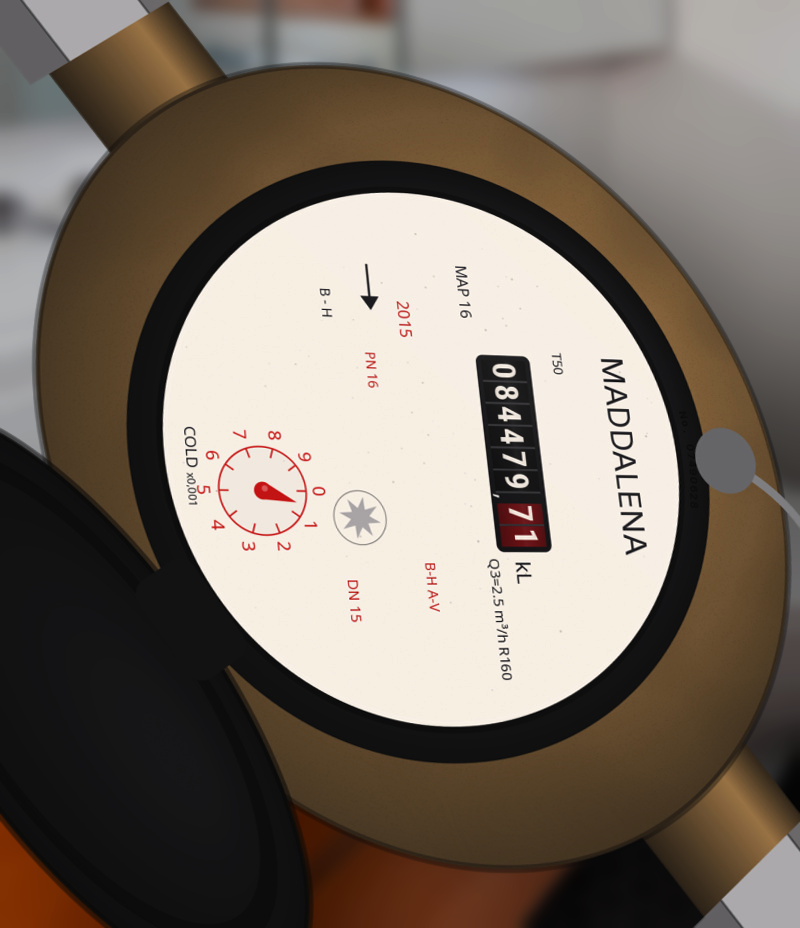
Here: 84479.710 kL
